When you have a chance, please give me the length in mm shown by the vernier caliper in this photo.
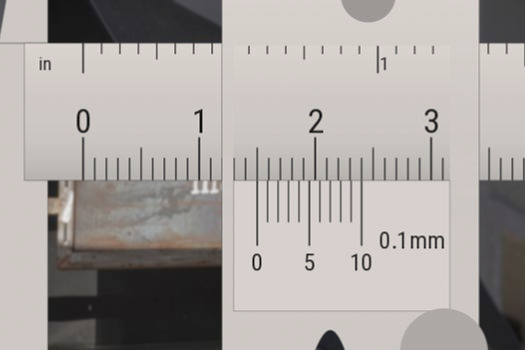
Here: 15.0 mm
